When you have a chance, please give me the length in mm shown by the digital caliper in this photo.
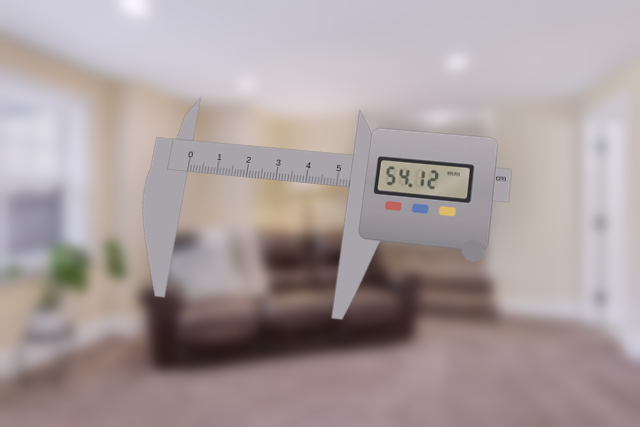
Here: 54.12 mm
